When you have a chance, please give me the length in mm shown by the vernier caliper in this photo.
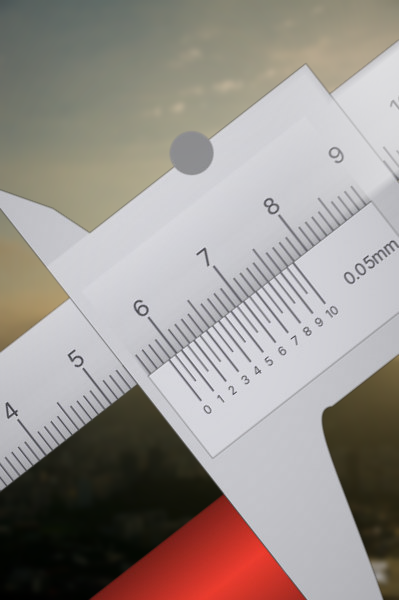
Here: 58.8 mm
